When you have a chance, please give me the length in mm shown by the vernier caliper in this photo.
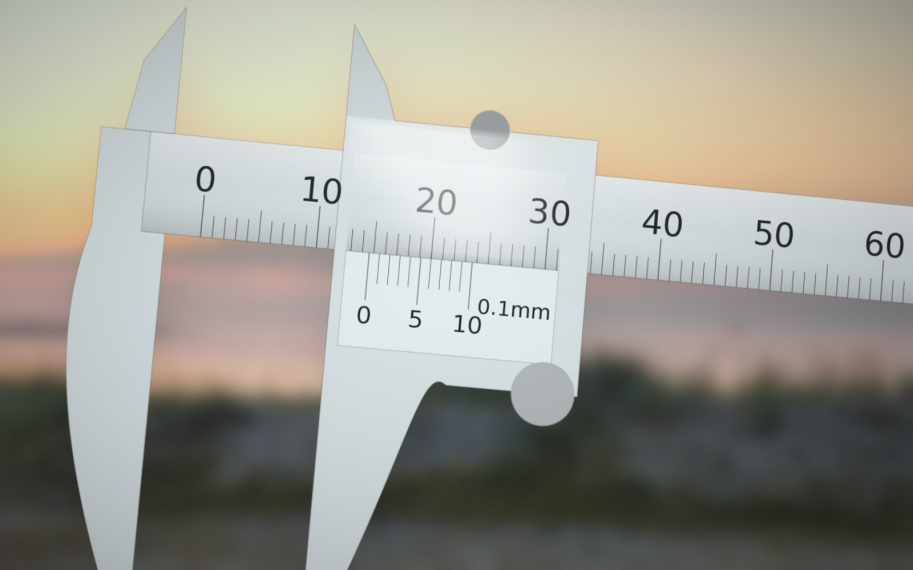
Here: 14.6 mm
